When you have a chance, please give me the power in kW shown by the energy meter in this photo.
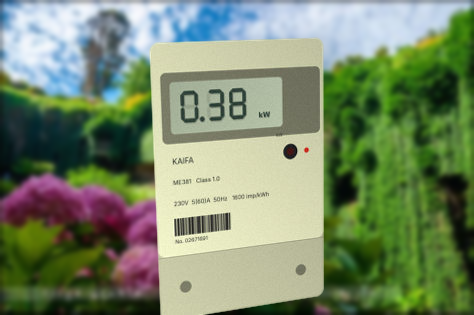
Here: 0.38 kW
